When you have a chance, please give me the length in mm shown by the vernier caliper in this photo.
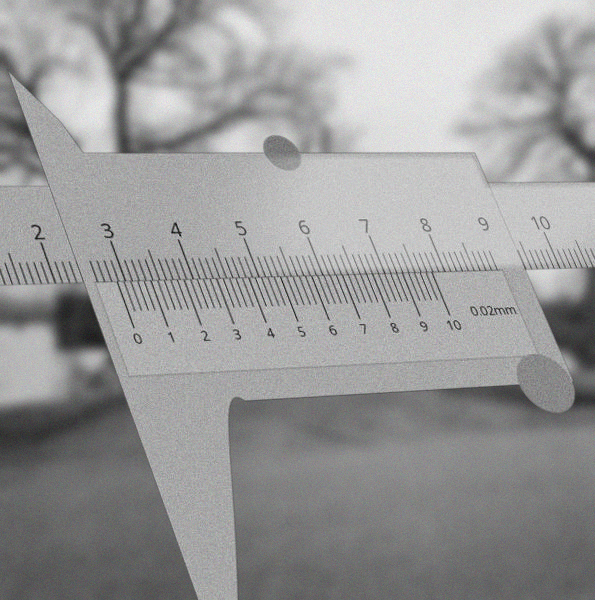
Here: 28.8 mm
